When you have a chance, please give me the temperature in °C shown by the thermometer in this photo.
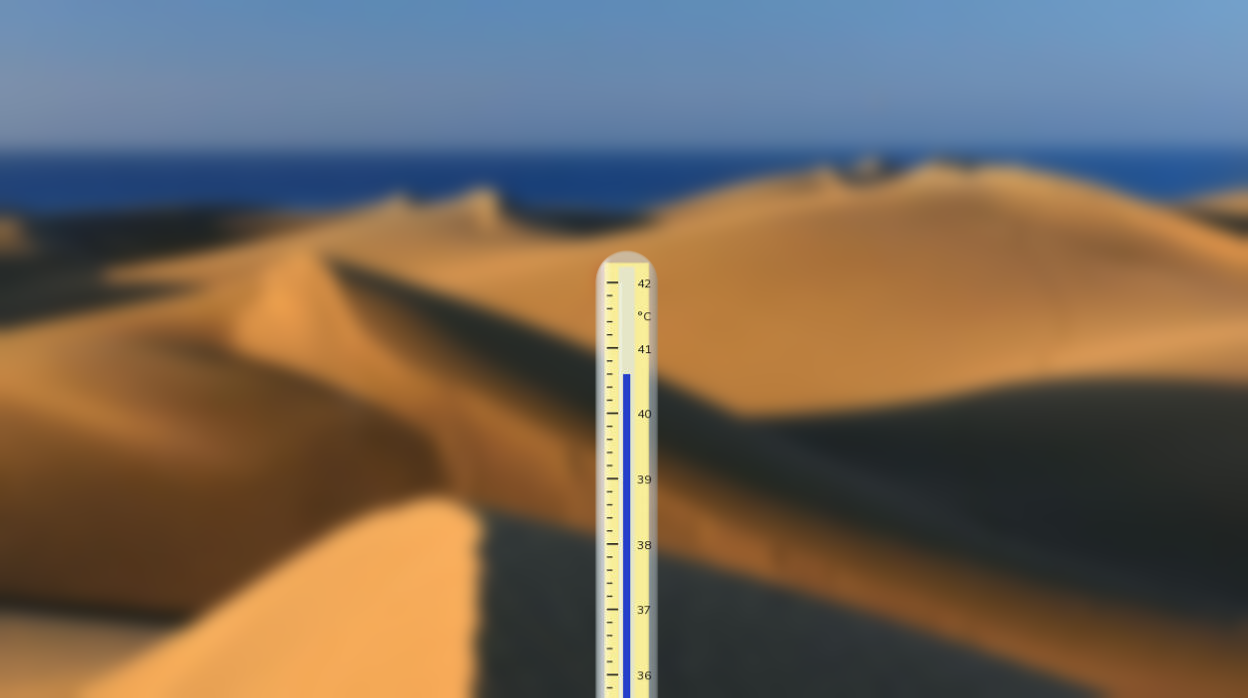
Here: 40.6 °C
